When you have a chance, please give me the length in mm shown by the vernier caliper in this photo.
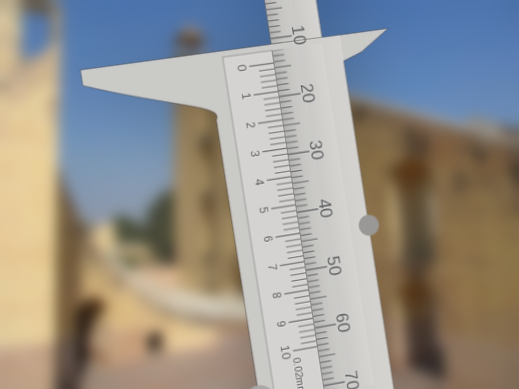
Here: 14.2 mm
